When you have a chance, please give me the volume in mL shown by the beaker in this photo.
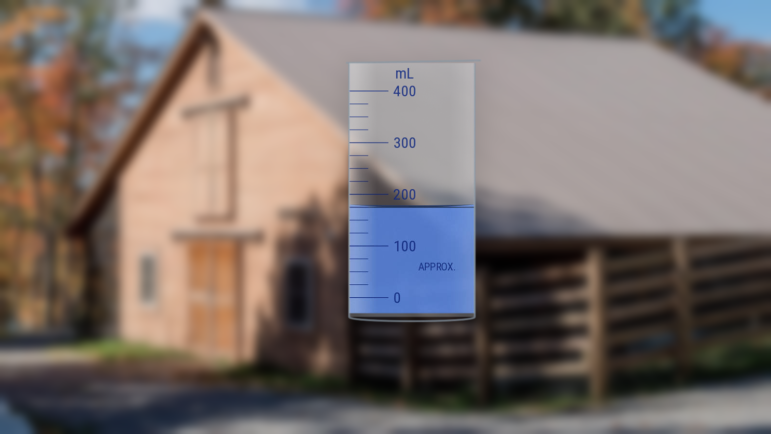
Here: 175 mL
